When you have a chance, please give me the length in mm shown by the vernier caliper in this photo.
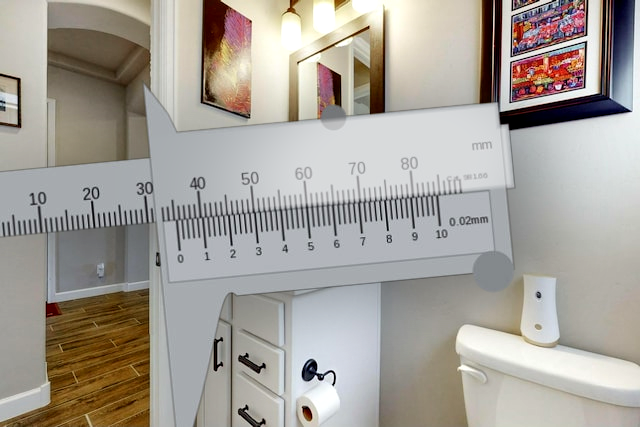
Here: 35.5 mm
